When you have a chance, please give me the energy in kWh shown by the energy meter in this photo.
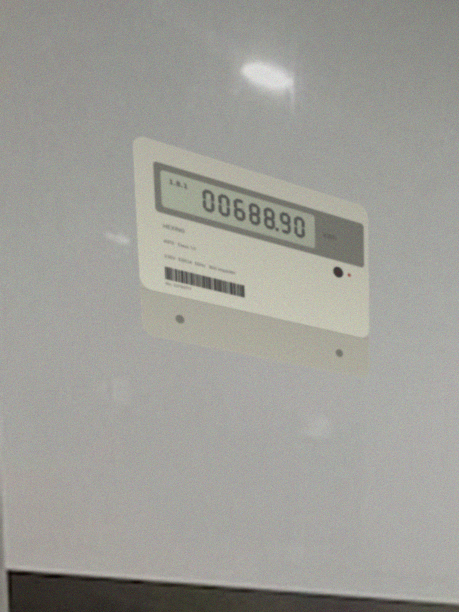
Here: 688.90 kWh
